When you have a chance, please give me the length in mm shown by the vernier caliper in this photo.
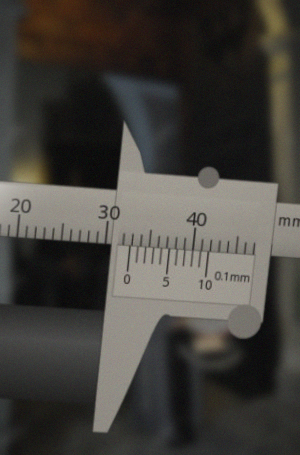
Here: 32.8 mm
